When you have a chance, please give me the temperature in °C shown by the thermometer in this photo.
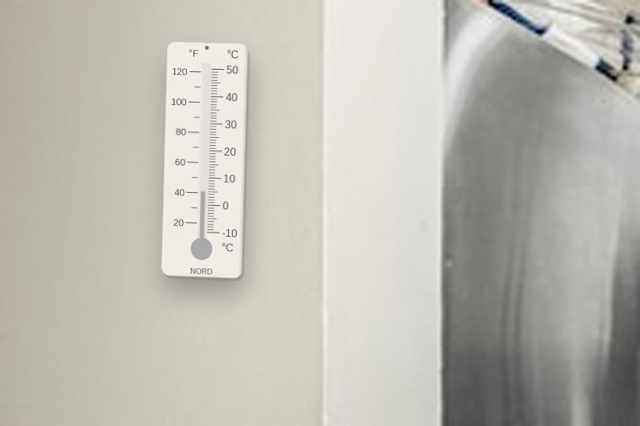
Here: 5 °C
